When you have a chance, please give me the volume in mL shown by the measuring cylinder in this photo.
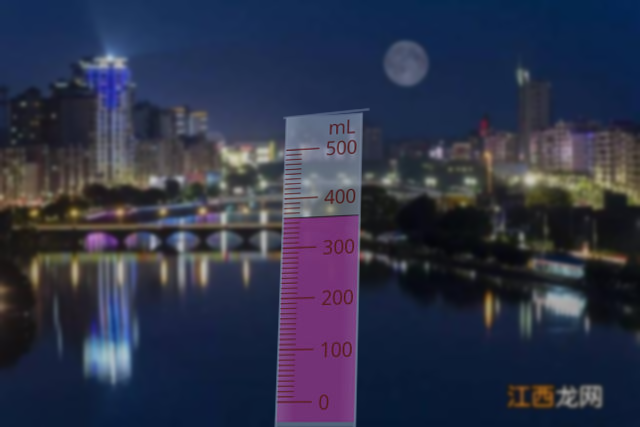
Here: 360 mL
